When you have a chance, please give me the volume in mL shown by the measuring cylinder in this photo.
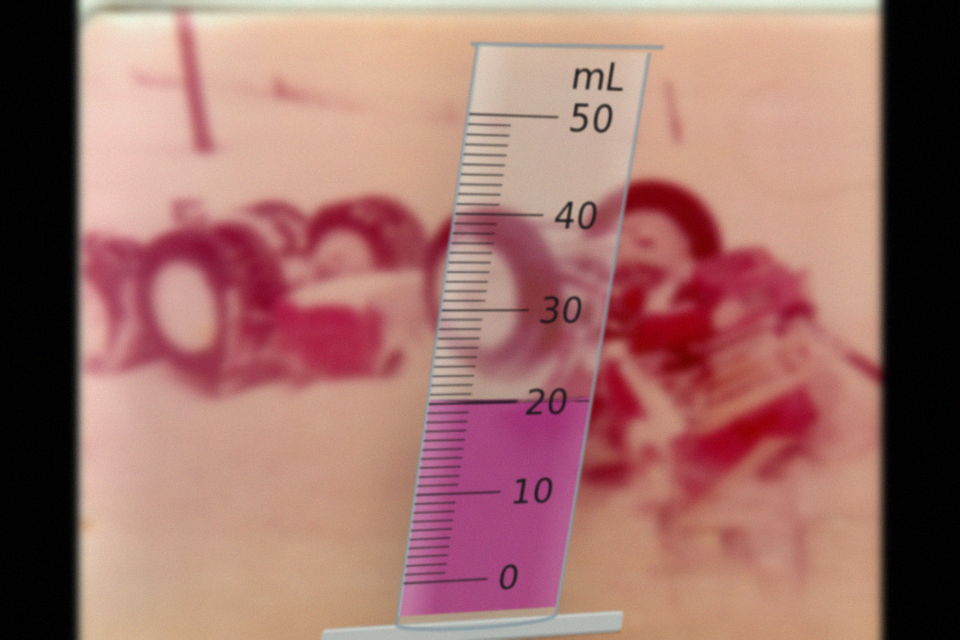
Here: 20 mL
